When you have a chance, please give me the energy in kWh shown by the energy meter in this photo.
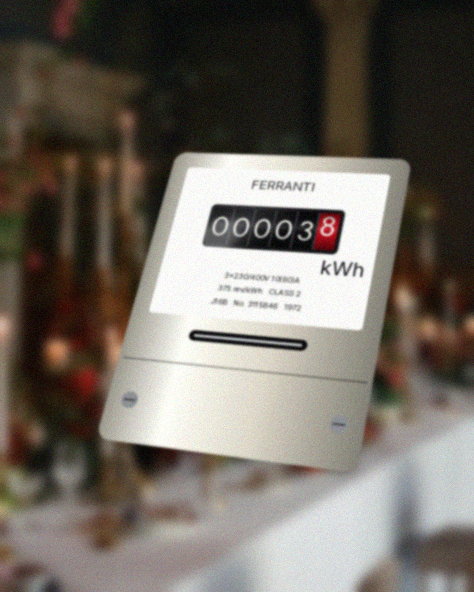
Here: 3.8 kWh
